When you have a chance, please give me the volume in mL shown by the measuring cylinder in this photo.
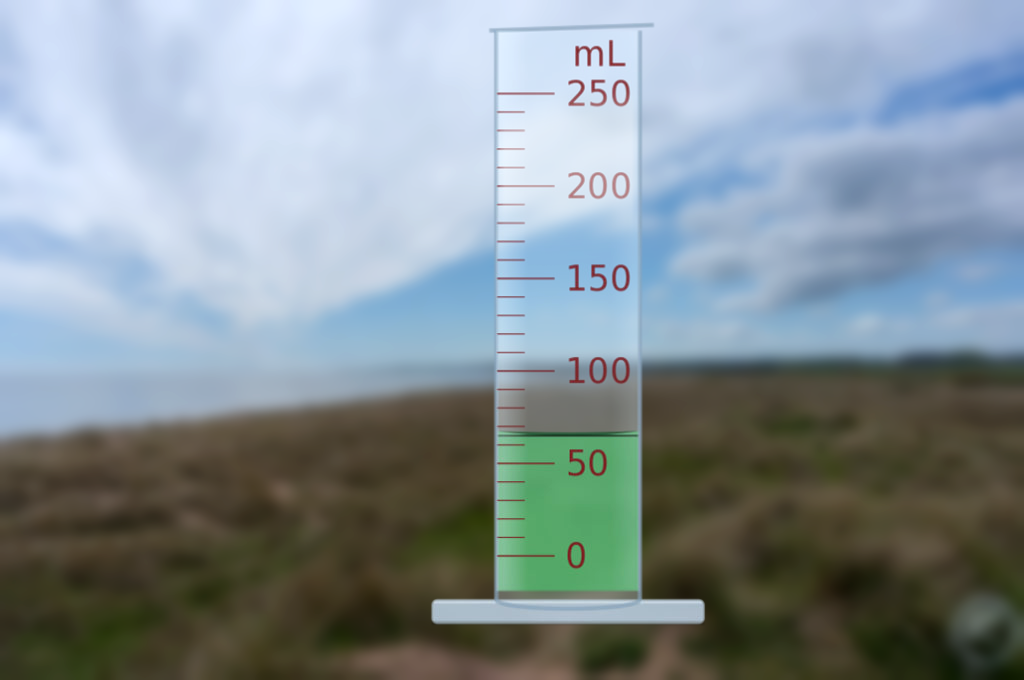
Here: 65 mL
